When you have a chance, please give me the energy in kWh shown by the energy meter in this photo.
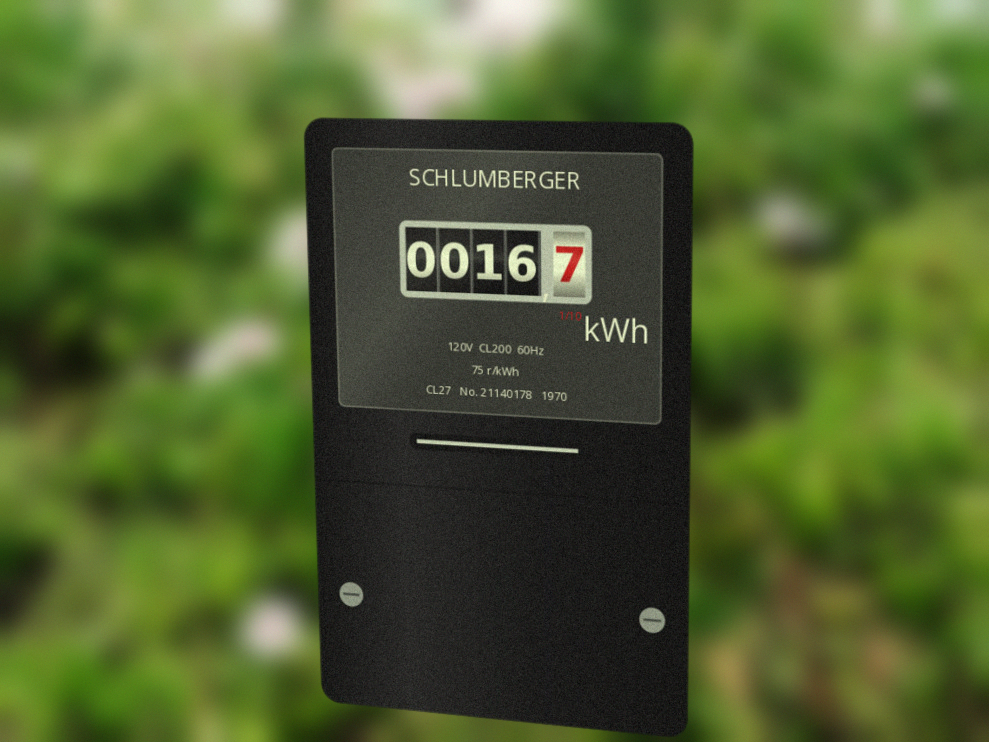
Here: 16.7 kWh
